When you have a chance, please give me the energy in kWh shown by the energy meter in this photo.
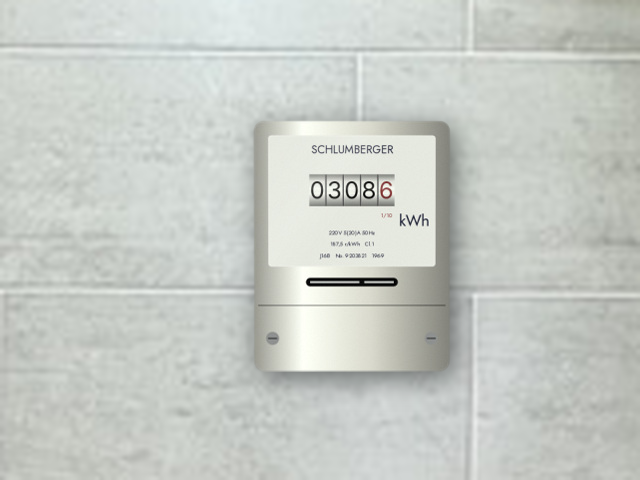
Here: 308.6 kWh
